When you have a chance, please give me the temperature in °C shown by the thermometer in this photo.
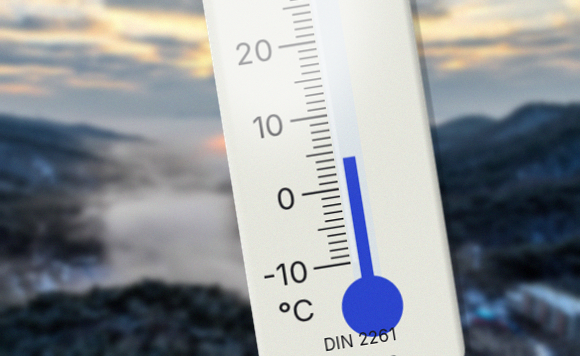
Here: 4 °C
